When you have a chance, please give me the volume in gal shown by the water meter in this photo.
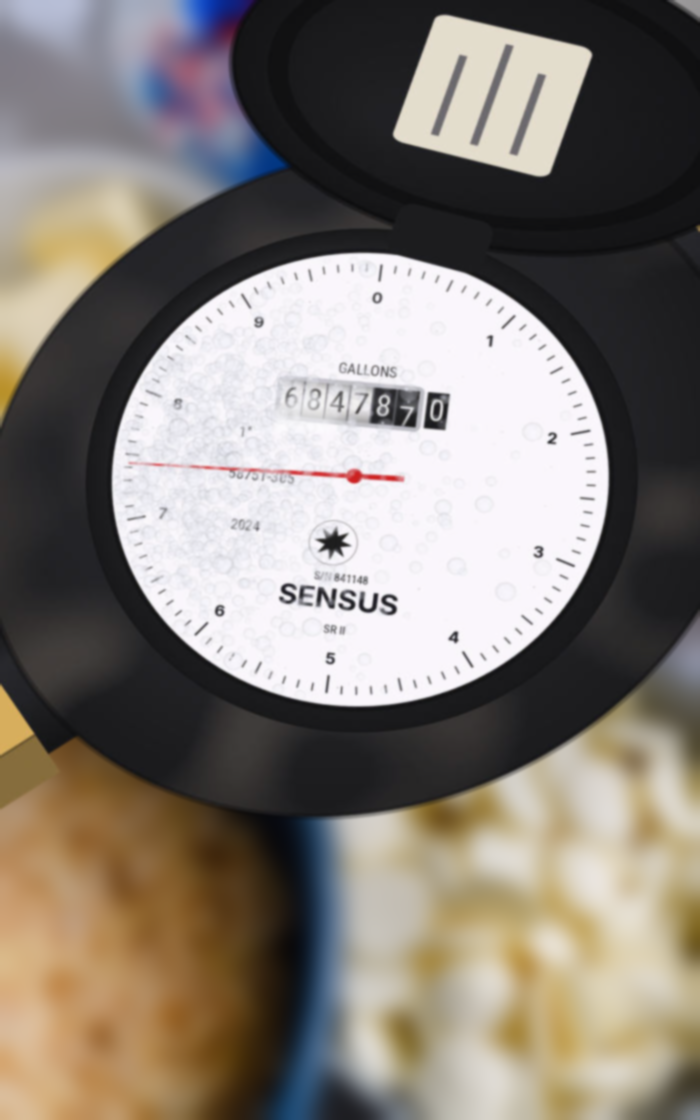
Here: 6847867.4 gal
